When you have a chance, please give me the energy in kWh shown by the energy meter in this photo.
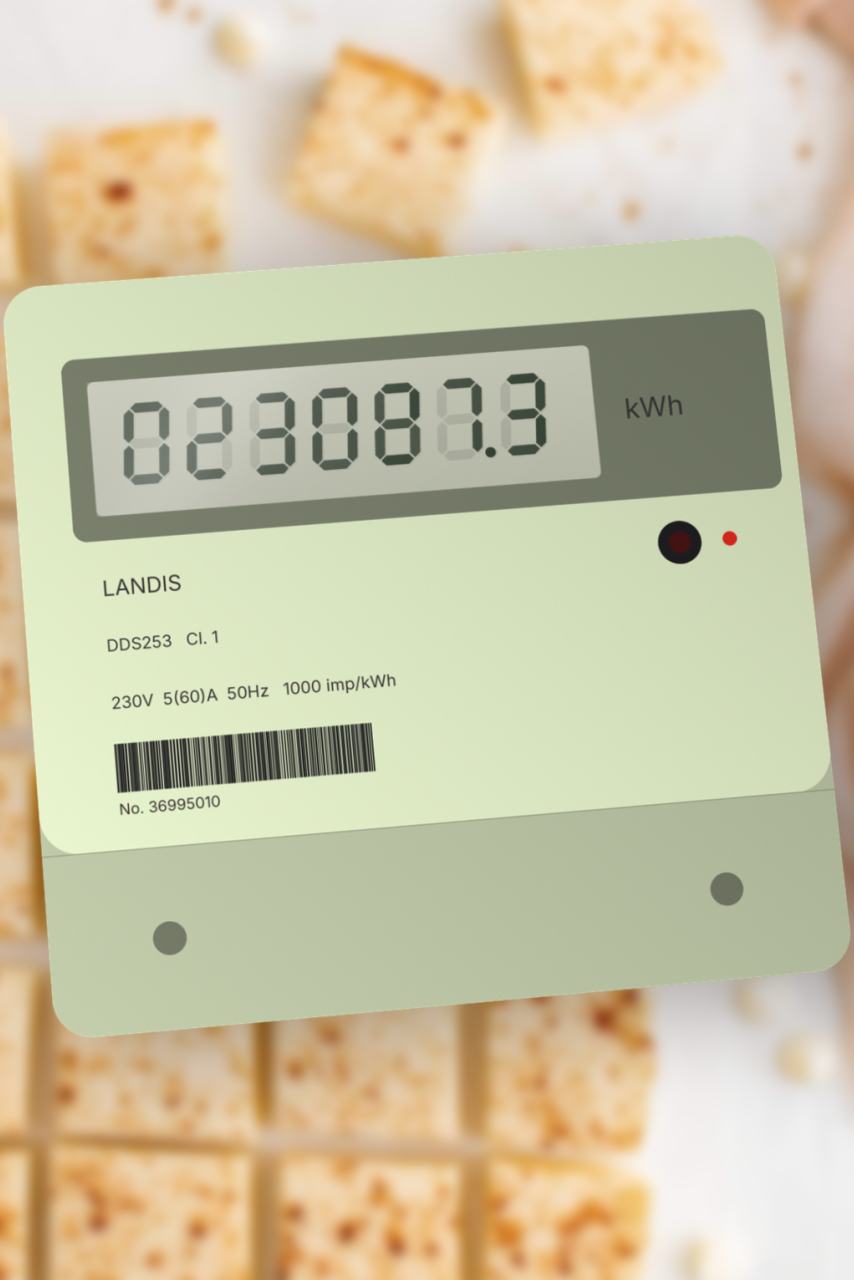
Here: 23087.3 kWh
